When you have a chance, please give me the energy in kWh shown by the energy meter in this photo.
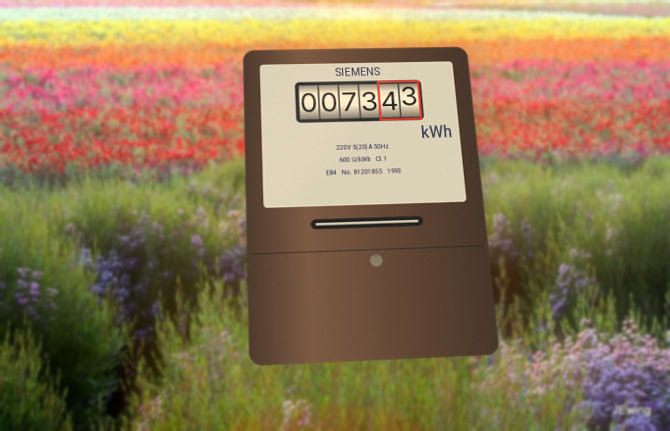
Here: 73.43 kWh
